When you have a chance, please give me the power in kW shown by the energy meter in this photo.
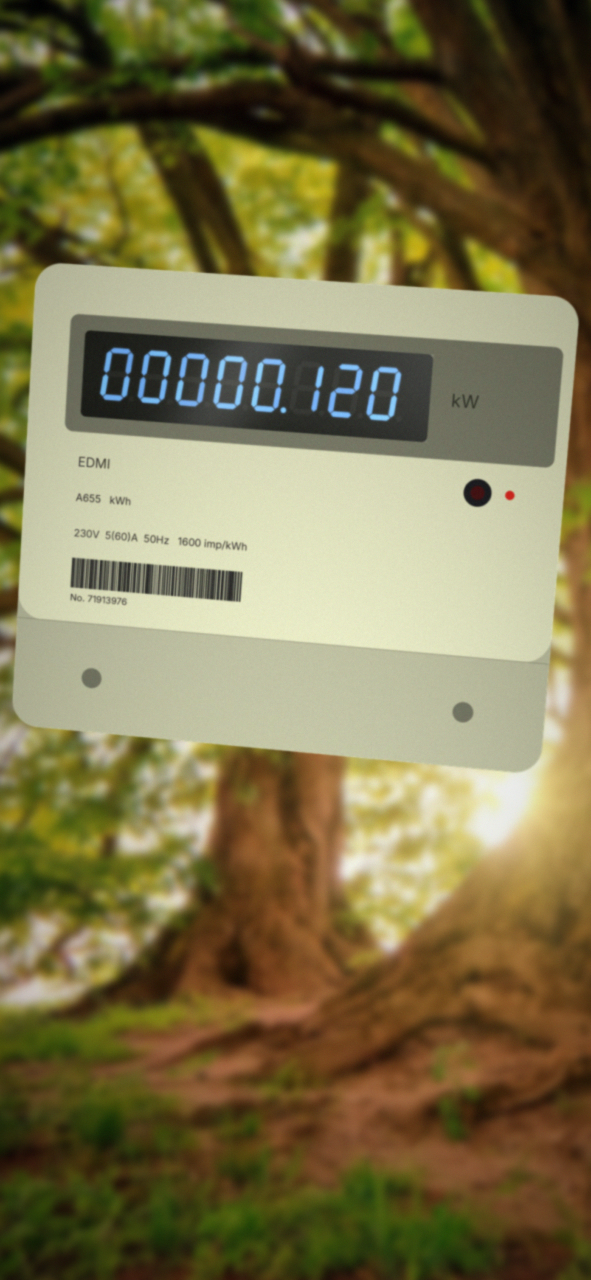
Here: 0.120 kW
